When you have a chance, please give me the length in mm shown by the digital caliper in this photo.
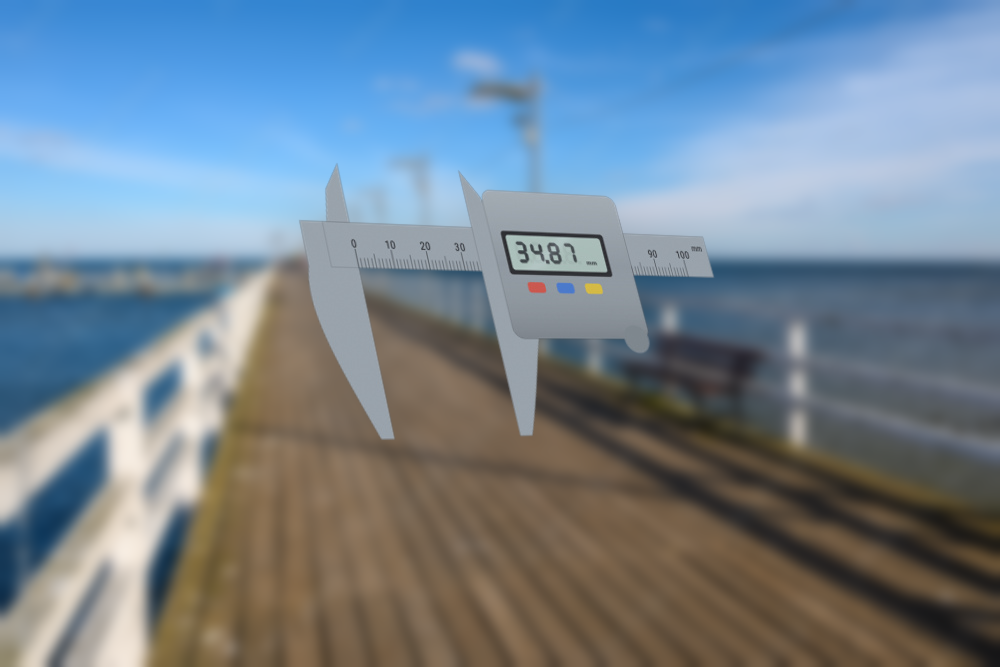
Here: 34.87 mm
